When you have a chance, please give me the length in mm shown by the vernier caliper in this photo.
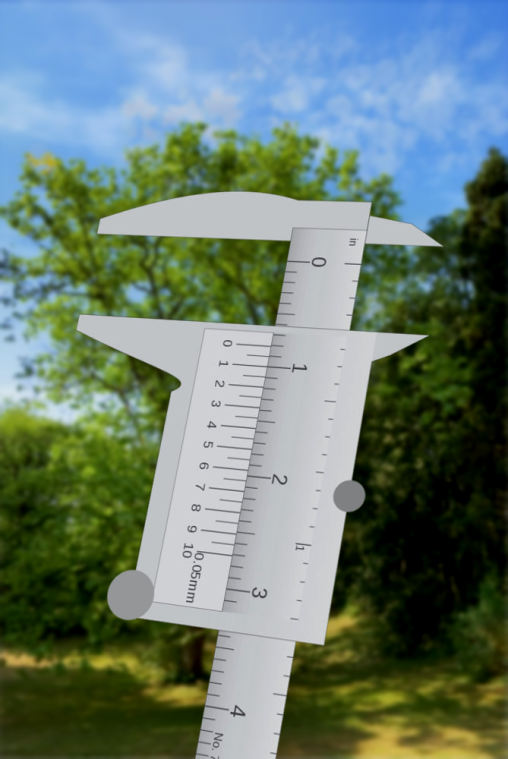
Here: 8.1 mm
